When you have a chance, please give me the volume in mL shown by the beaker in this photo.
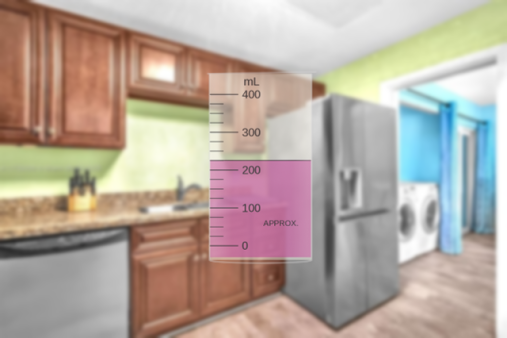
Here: 225 mL
